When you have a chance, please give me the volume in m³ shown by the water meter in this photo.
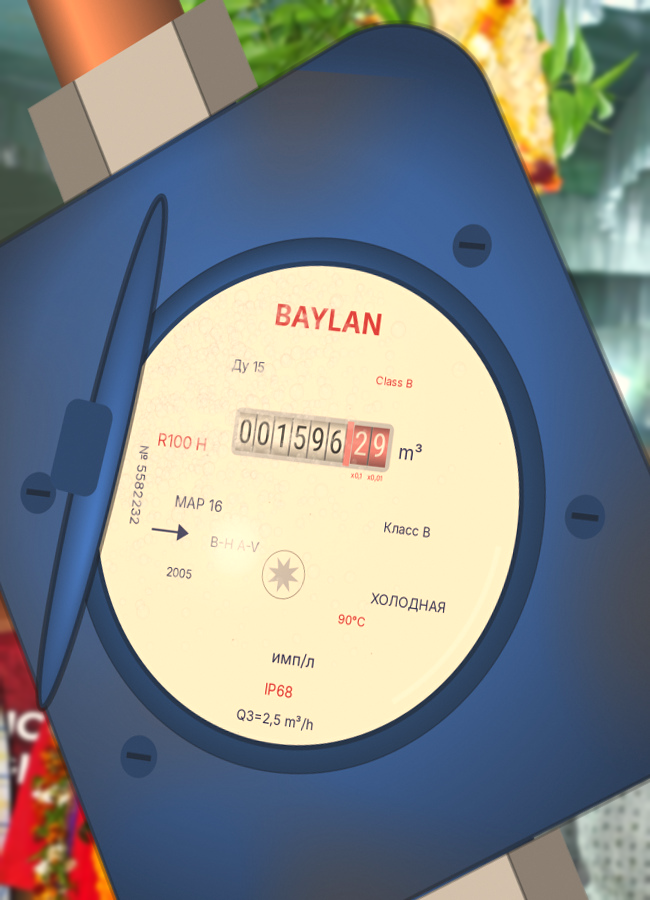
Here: 1596.29 m³
